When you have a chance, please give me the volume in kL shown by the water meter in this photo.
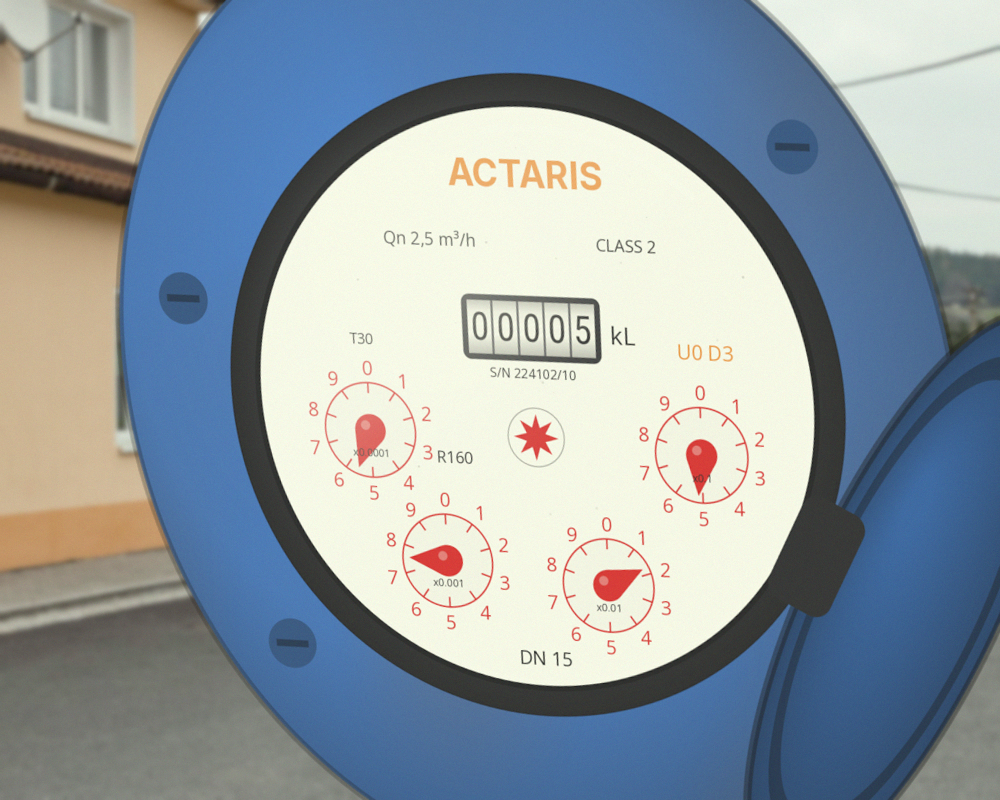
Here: 5.5175 kL
